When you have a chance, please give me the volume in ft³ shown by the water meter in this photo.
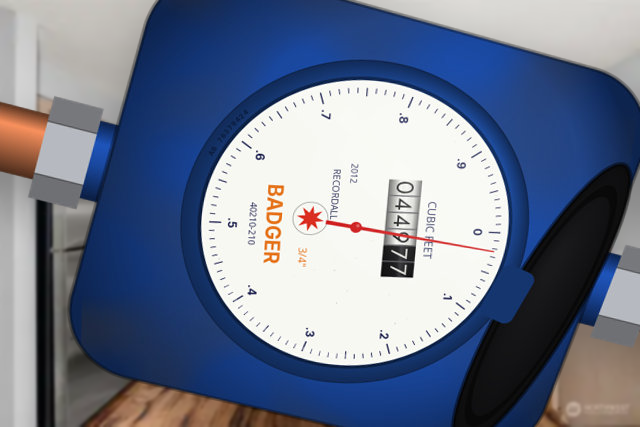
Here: 44977.02 ft³
